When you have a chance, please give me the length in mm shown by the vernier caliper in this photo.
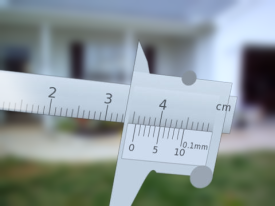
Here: 35.6 mm
